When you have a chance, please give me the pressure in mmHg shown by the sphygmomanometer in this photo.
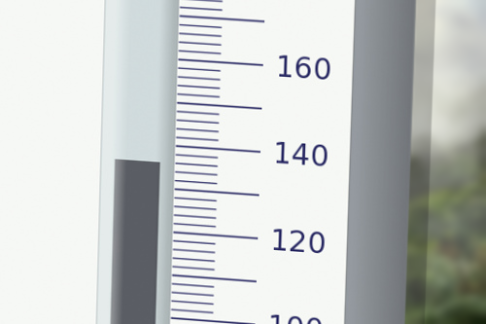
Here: 136 mmHg
